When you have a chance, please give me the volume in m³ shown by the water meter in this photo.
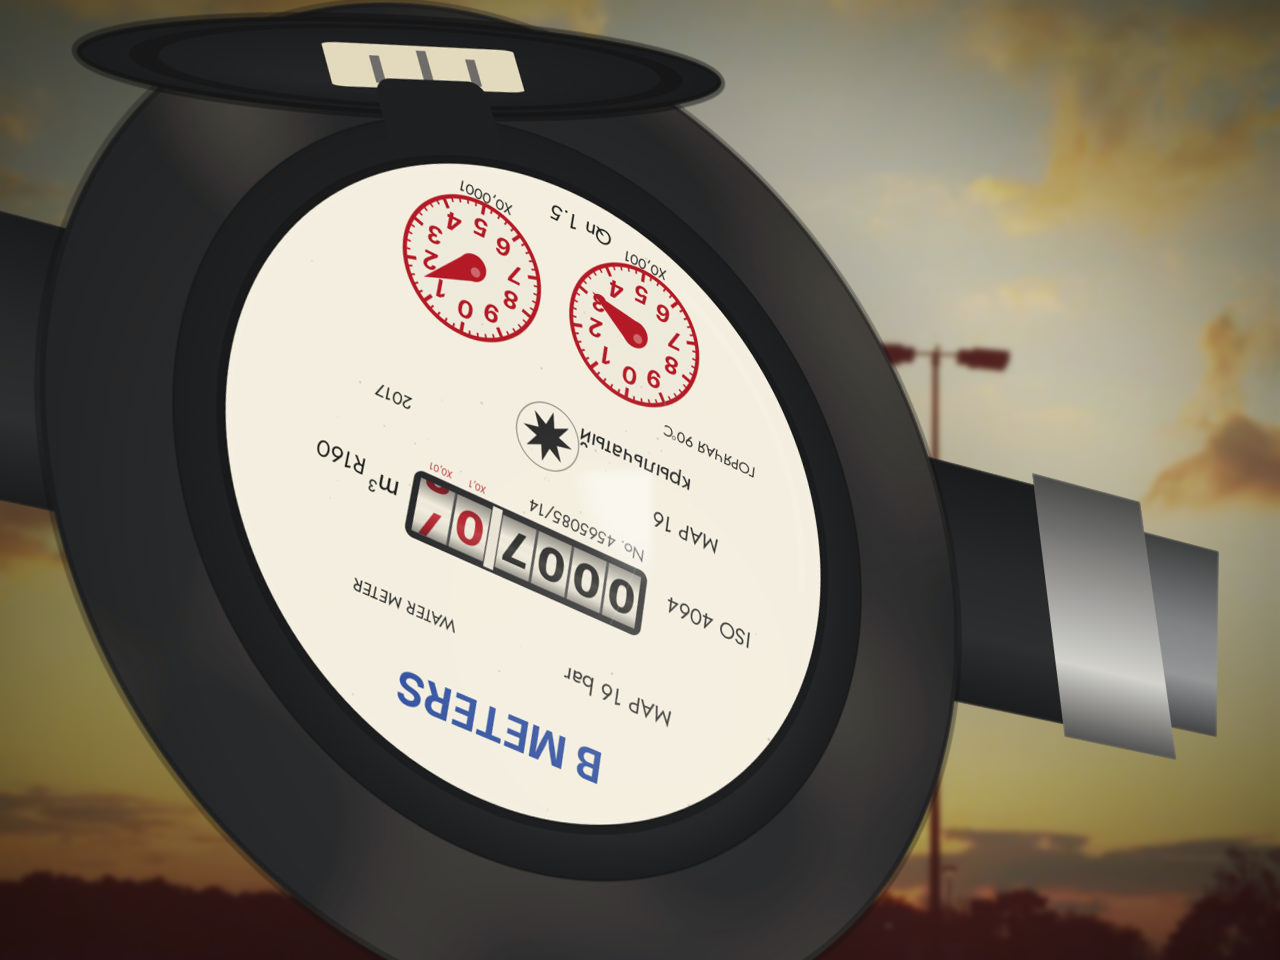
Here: 7.0731 m³
